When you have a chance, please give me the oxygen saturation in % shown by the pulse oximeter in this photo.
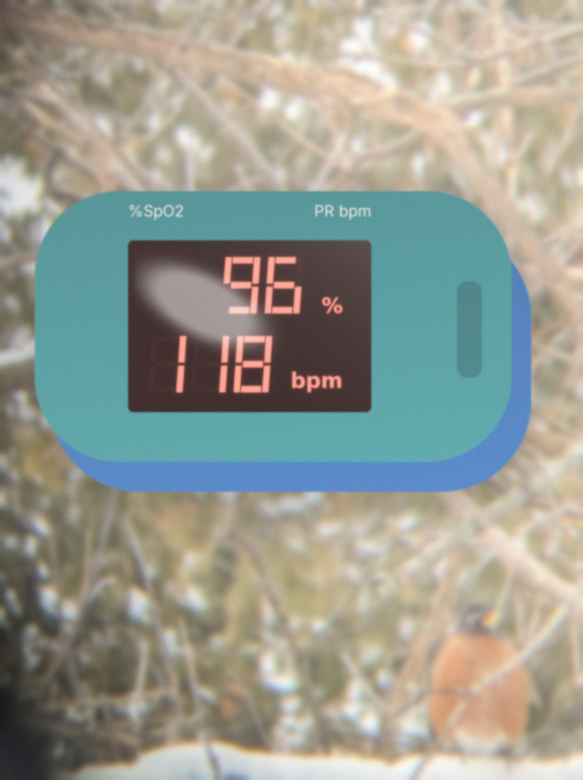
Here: 96 %
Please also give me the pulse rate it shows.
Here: 118 bpm
